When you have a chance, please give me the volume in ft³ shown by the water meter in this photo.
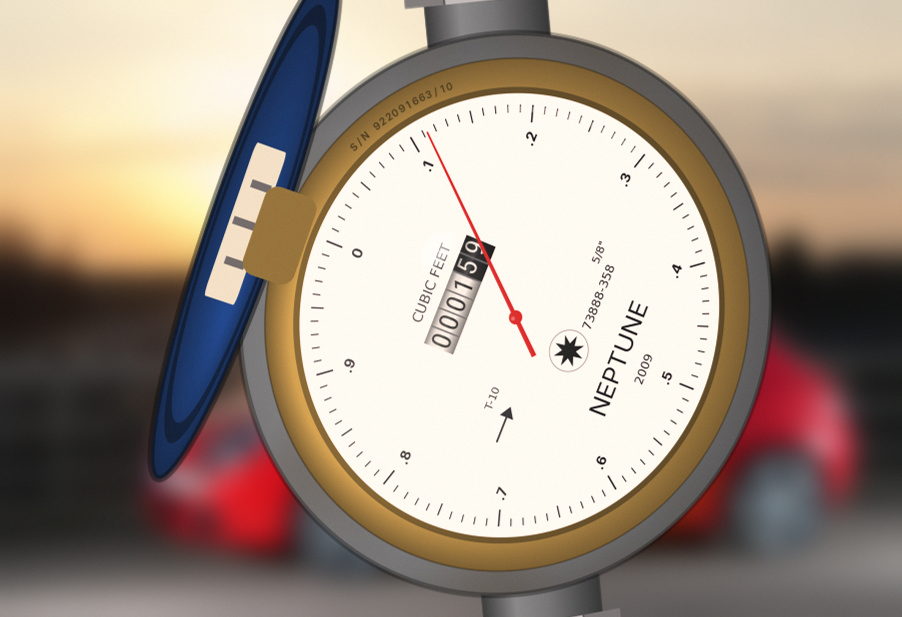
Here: 159.11 ft³
